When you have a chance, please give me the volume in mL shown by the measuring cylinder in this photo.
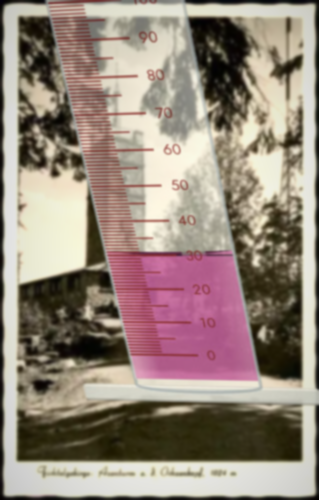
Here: 30 mL
